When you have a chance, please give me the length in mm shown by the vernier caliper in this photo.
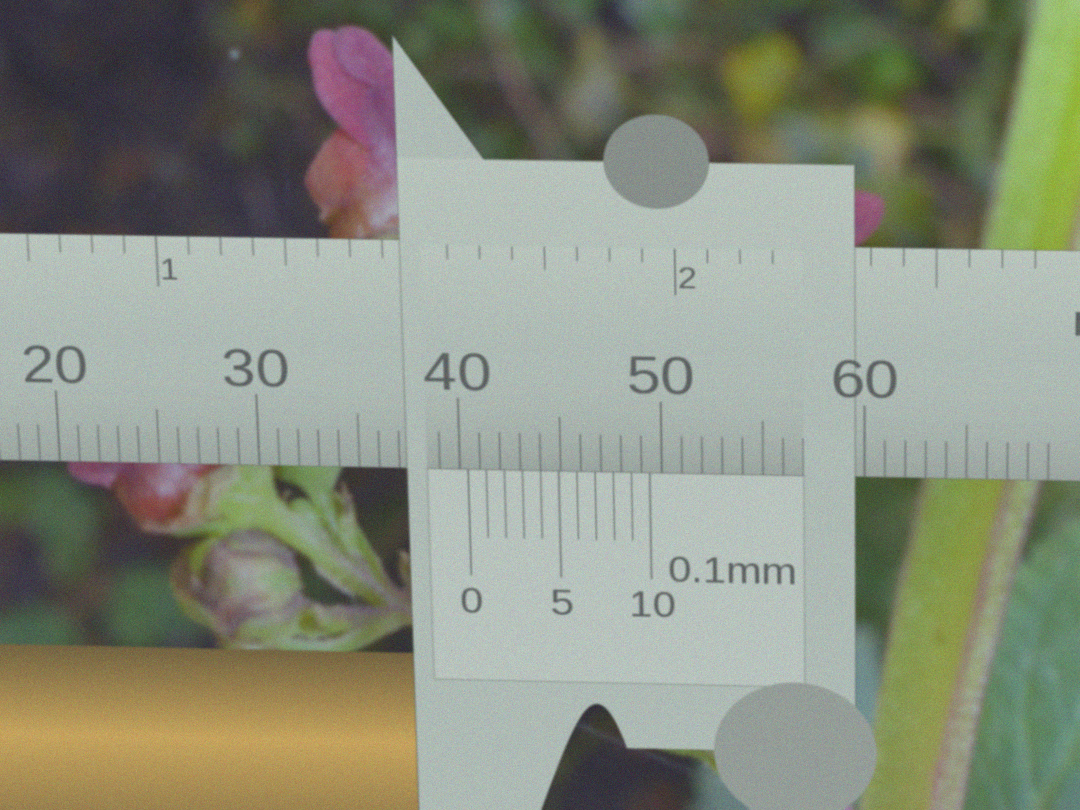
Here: 40.4 mm
